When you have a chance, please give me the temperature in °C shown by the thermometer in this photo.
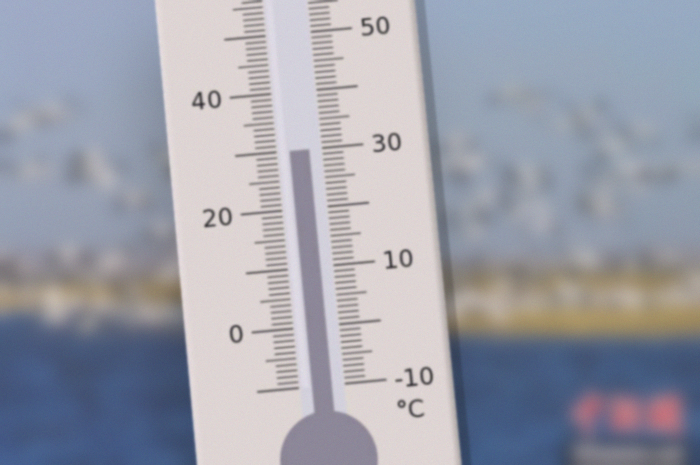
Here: 30 °C
